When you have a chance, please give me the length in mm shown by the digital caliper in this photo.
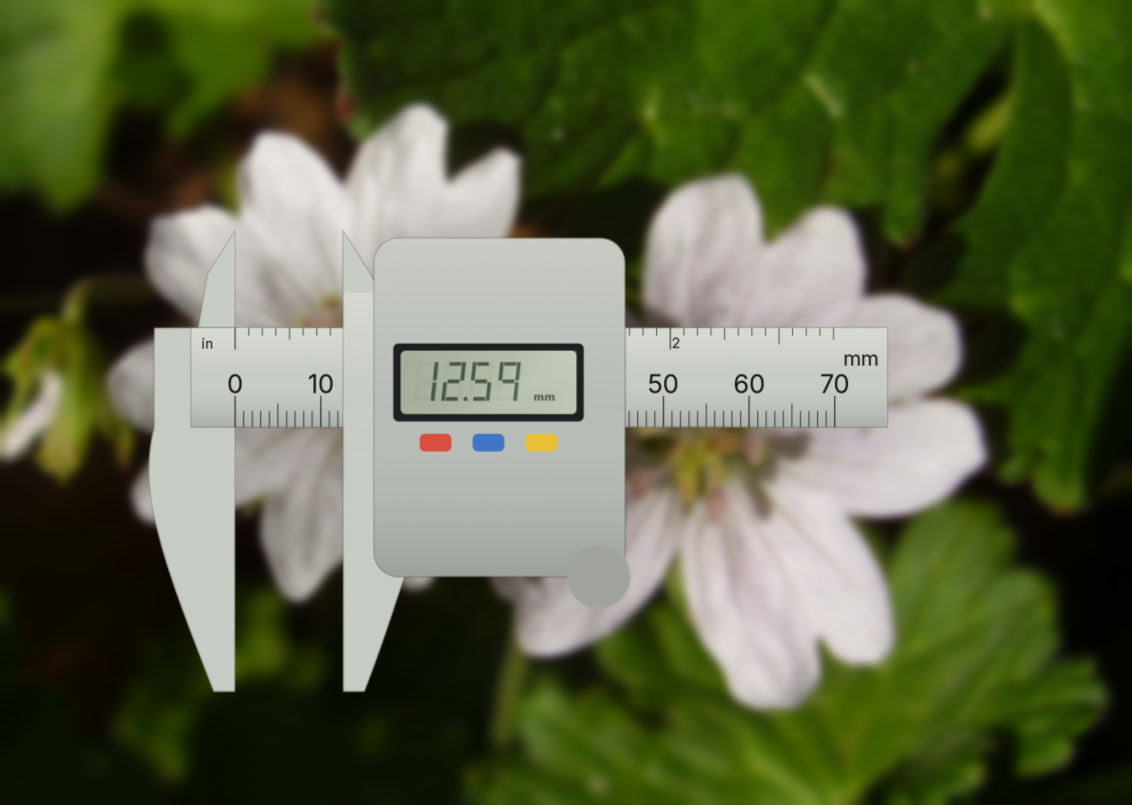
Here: 12.59 mm
